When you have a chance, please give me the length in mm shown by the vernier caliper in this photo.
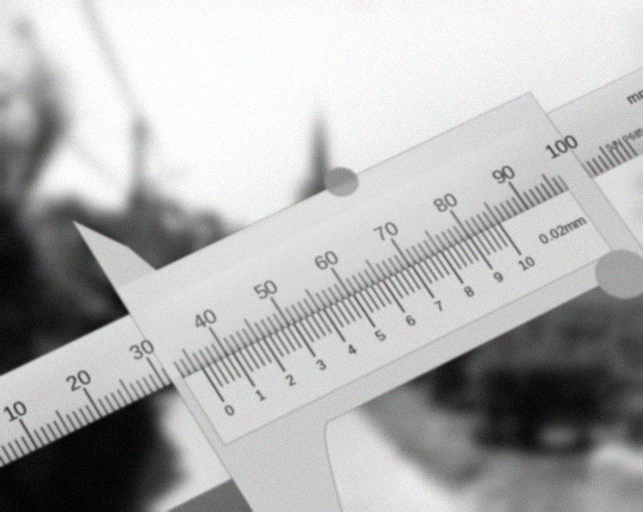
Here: 36.0 mm
